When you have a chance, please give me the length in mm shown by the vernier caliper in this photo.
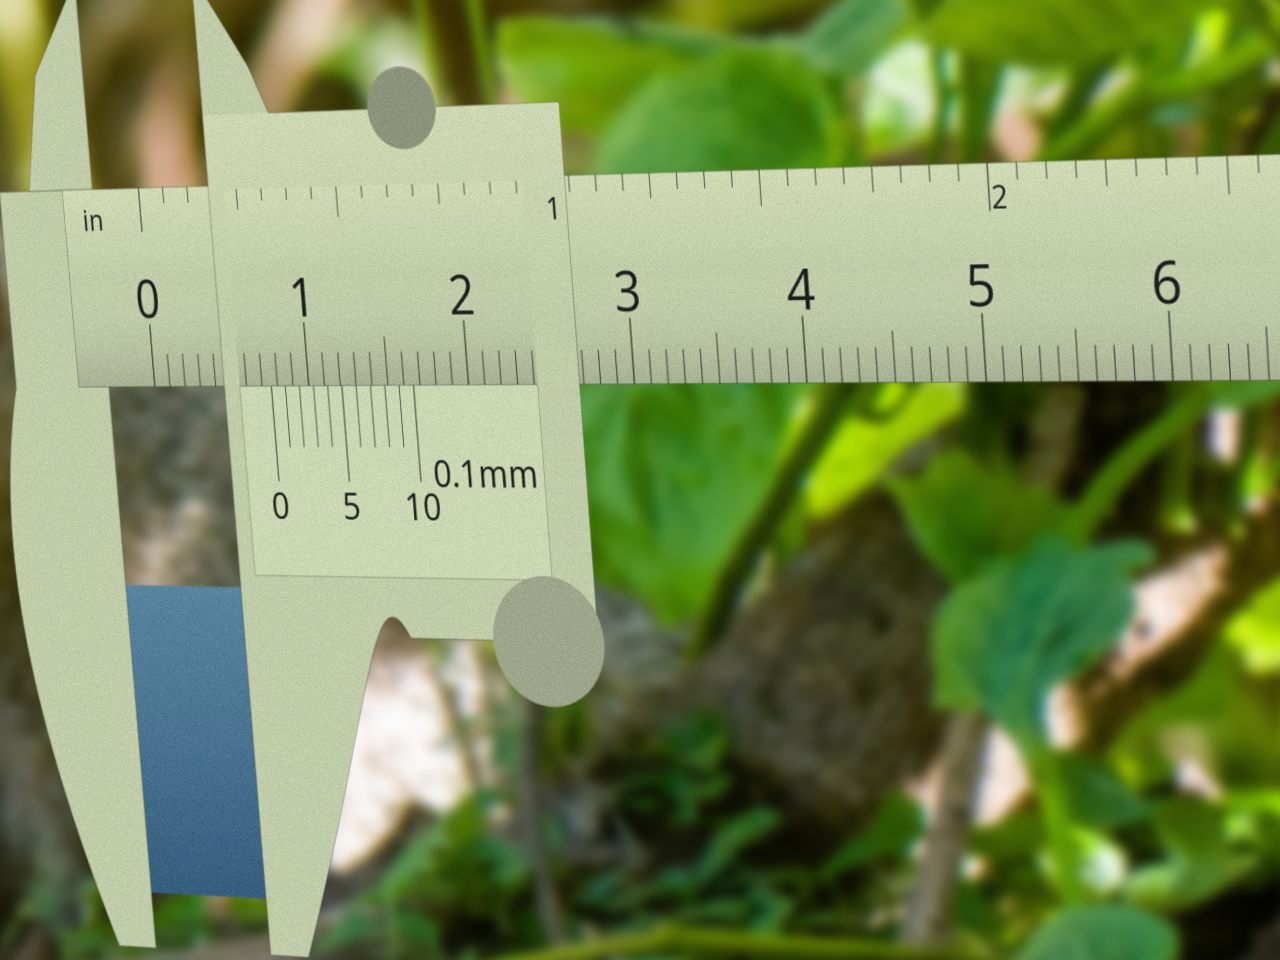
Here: 7.6 mm
